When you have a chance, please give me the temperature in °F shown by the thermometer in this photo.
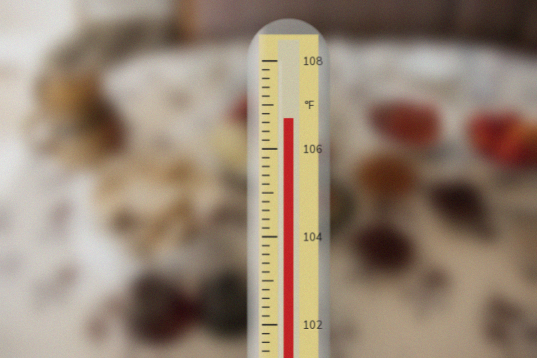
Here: 106.7 °F
